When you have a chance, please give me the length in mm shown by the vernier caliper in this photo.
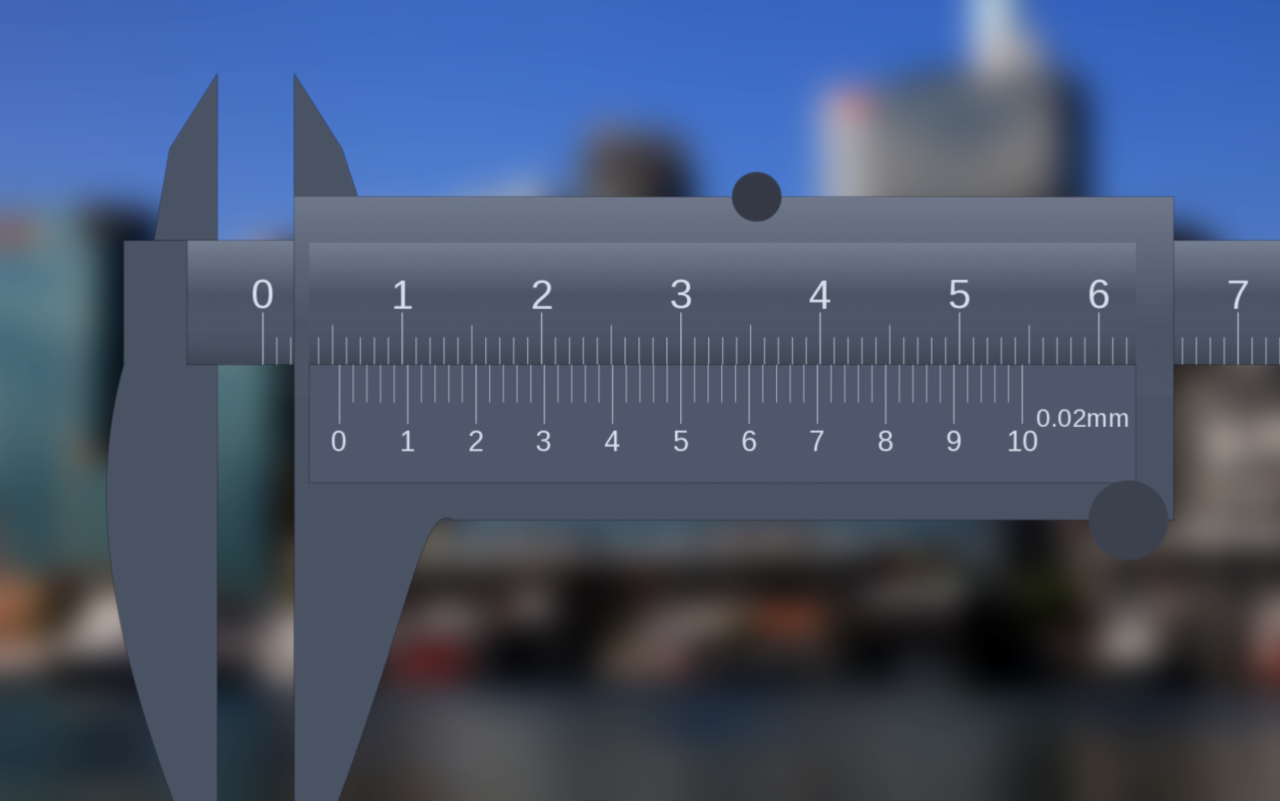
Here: 5.5 mm
